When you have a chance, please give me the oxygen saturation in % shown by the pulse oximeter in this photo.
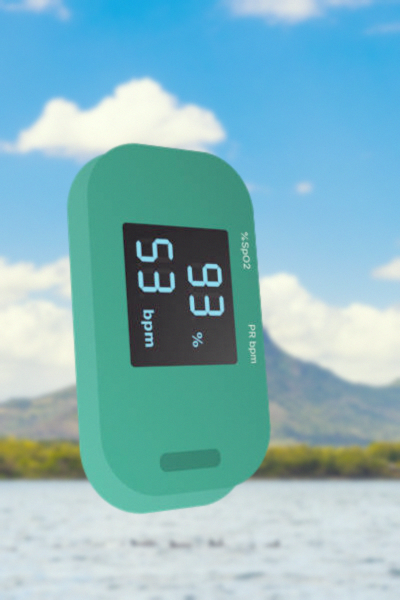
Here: 93 %
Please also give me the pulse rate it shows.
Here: 53 bpm
